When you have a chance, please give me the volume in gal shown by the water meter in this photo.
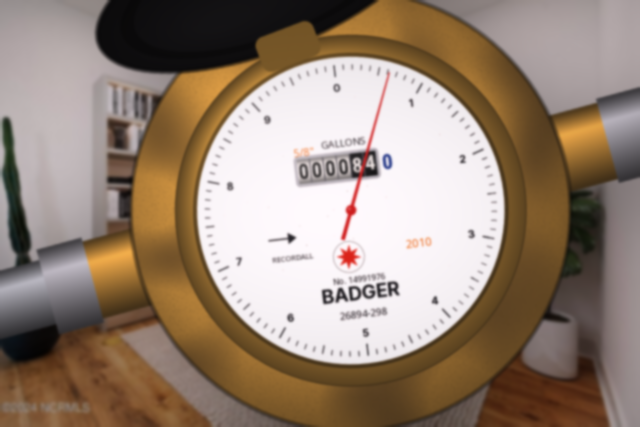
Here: 840.6 gal
